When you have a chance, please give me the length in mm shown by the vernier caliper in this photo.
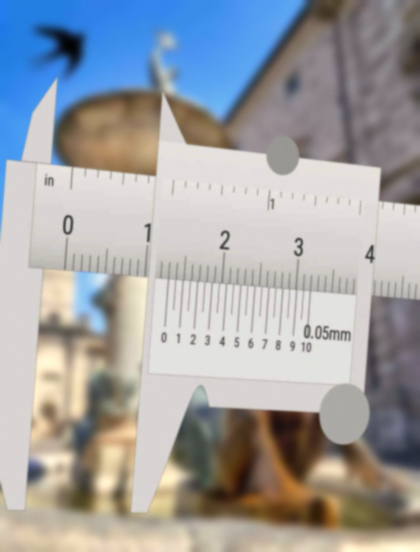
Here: 13.0 mm
